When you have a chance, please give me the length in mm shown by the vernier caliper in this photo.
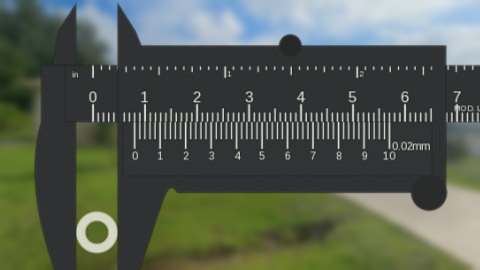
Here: 8.0 mm
